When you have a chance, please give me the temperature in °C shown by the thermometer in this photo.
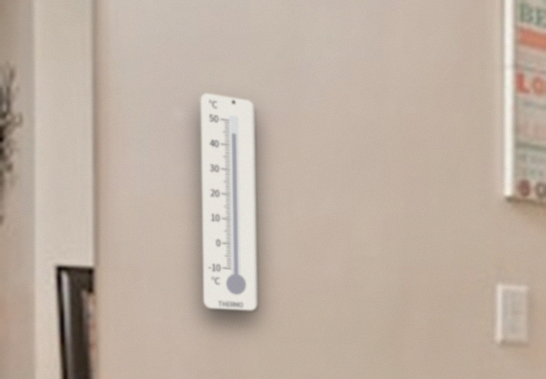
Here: 45 °C
